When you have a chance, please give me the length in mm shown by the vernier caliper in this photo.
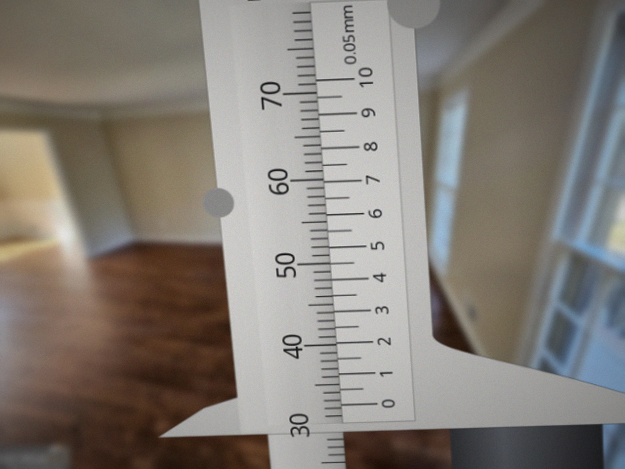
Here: 32.4 mm
